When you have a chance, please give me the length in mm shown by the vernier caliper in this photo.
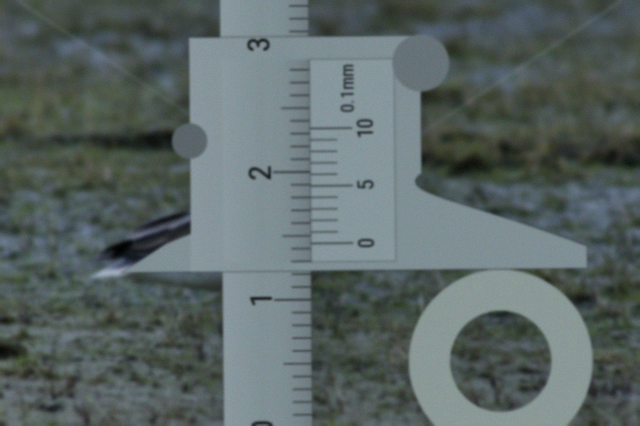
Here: 14.4 mm
